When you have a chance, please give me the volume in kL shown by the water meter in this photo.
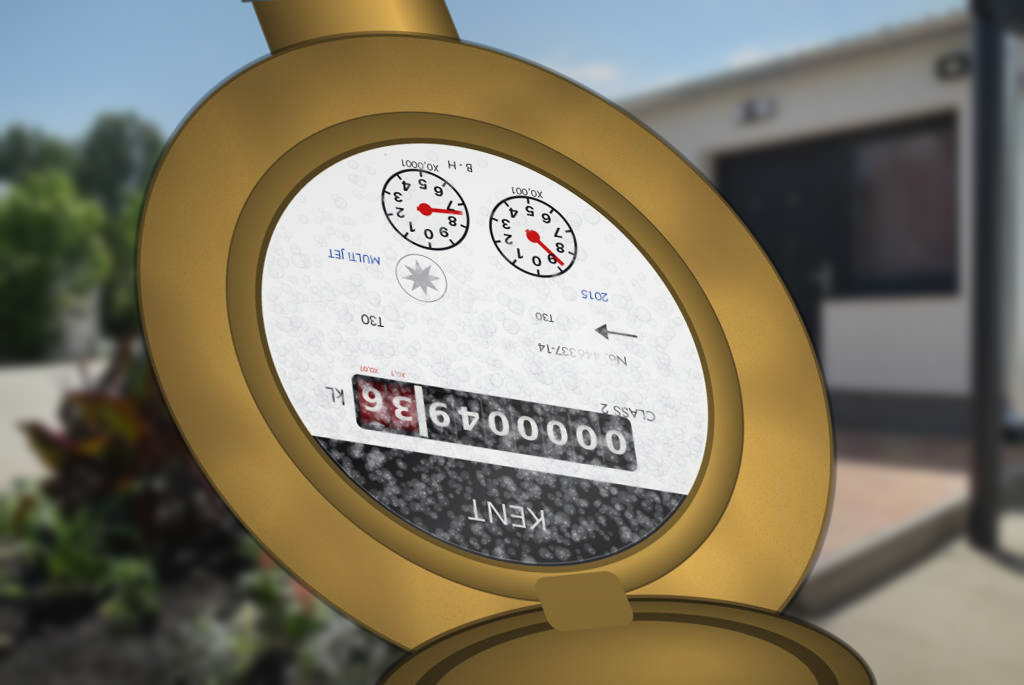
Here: 49.3587 kL
